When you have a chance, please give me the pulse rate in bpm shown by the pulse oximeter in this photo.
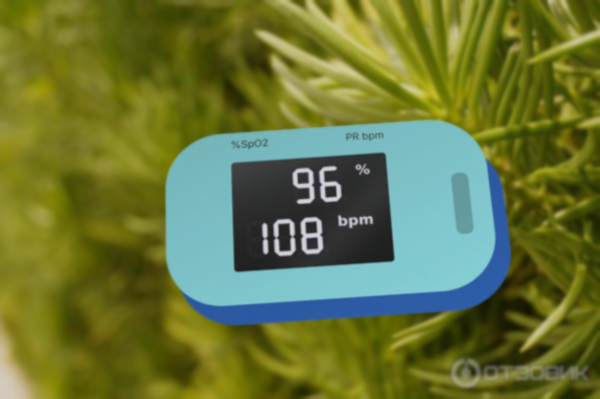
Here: 108 bpm
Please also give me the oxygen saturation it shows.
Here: 96 %
